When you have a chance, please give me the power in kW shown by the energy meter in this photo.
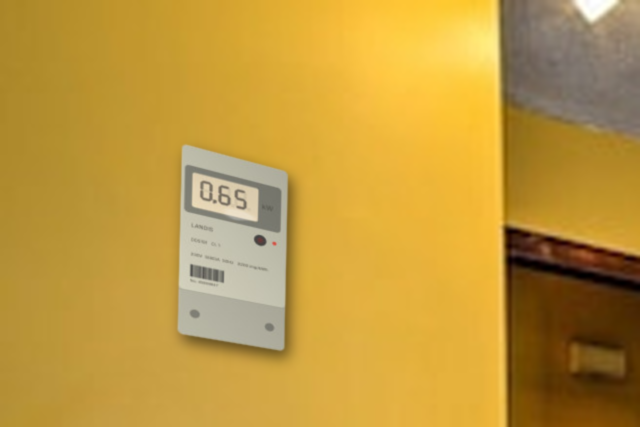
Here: 0.65 kW
